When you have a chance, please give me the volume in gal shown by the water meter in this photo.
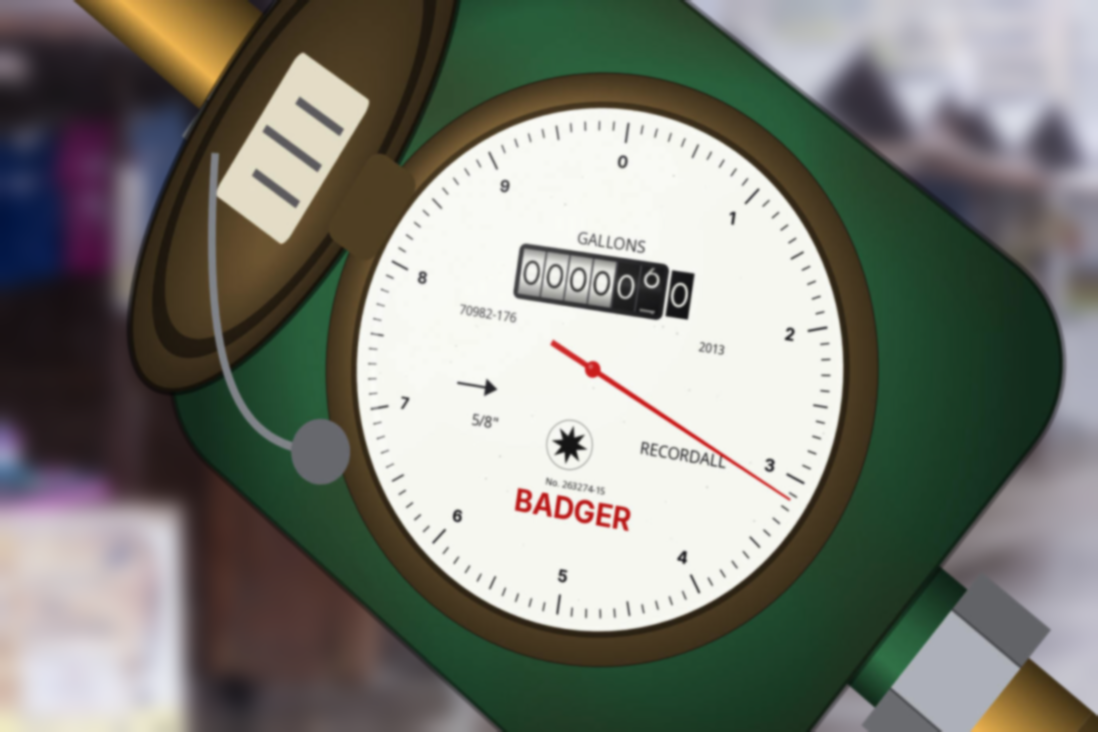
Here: 63.1 gal
